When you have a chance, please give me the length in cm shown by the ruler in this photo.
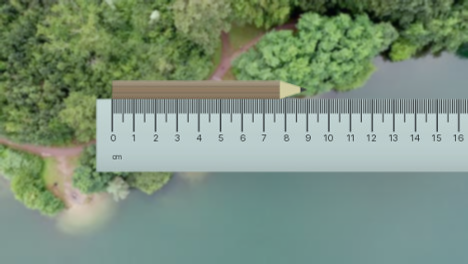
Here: 9 cm
